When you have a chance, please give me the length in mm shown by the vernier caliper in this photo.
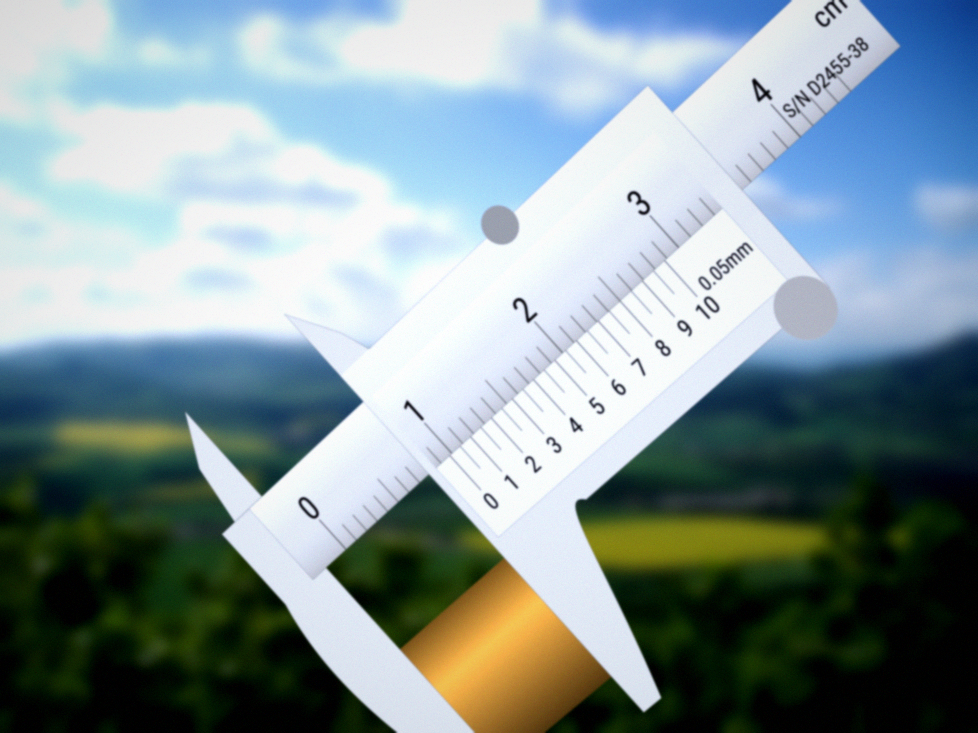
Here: 9.8 mm
